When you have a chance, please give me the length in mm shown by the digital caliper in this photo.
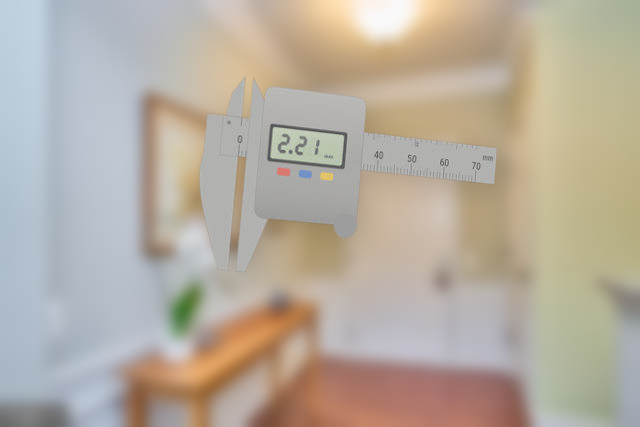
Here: 2.21 mm
